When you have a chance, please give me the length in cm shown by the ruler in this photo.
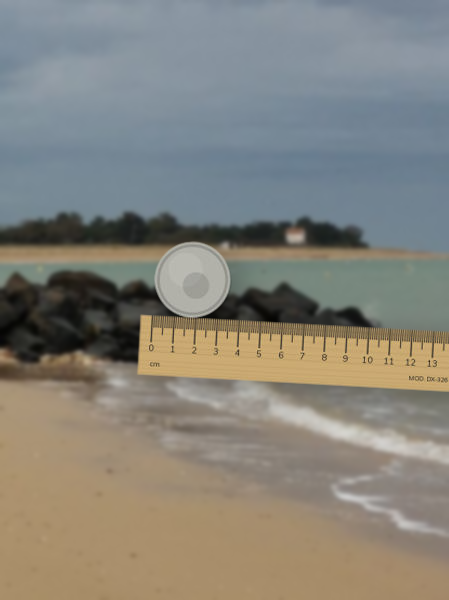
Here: 3.5 cm
